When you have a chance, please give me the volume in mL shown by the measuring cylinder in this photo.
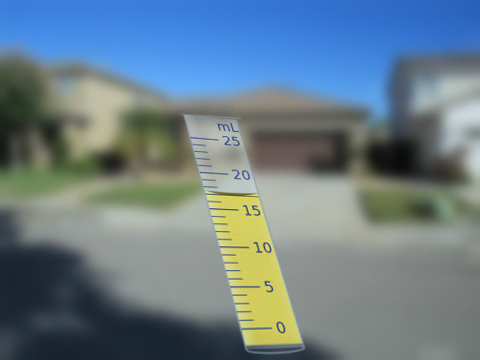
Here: 17 mL
